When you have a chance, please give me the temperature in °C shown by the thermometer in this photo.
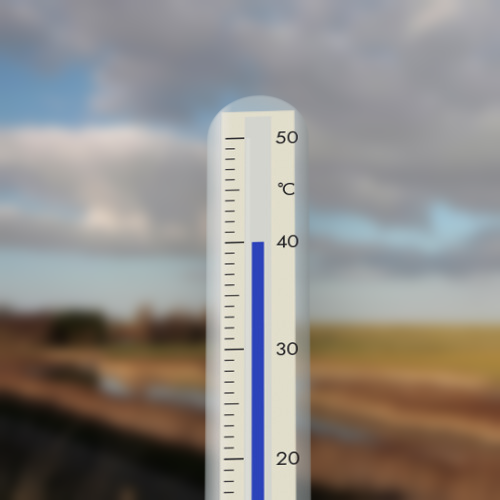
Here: 40 °C
